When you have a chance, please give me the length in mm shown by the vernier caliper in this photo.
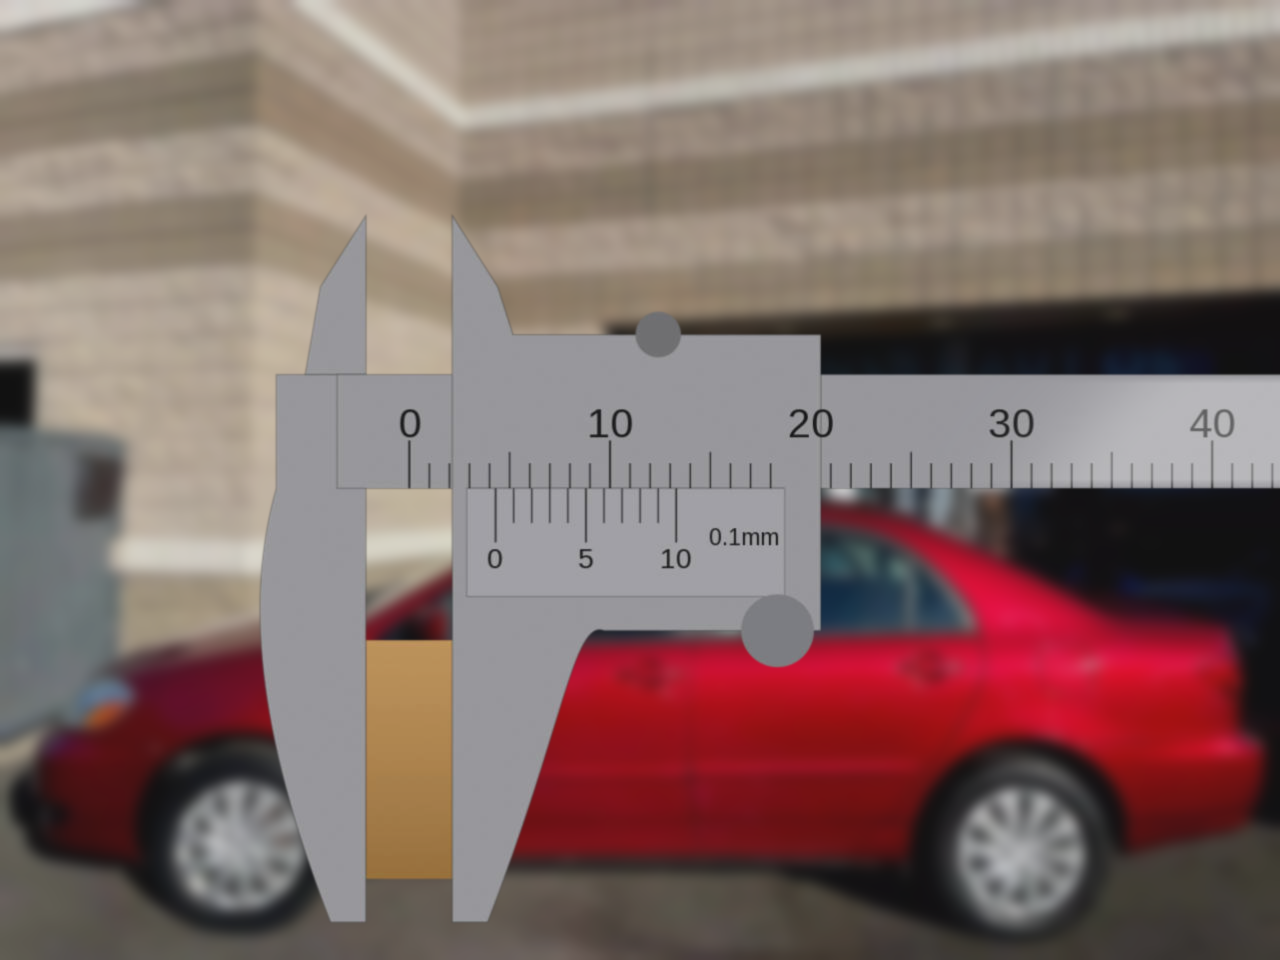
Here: 4.3 mm
